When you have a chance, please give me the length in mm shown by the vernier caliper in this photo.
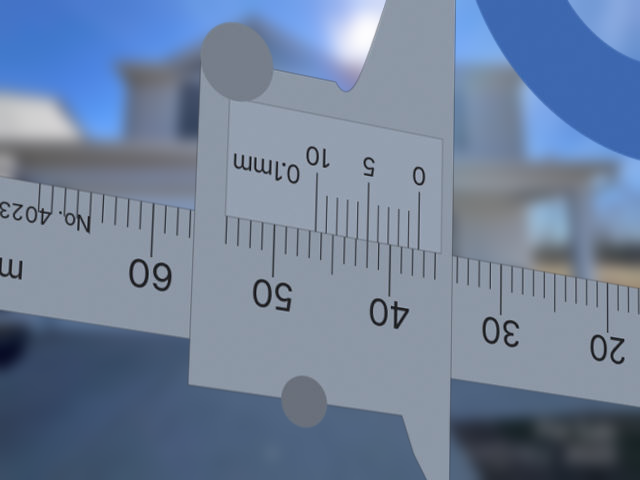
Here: 37.5 mm
